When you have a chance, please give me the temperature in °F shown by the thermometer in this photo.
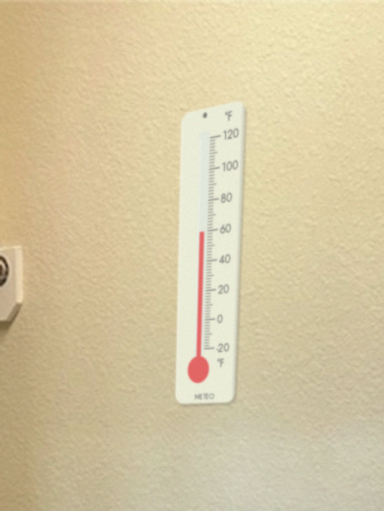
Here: 60 °F
